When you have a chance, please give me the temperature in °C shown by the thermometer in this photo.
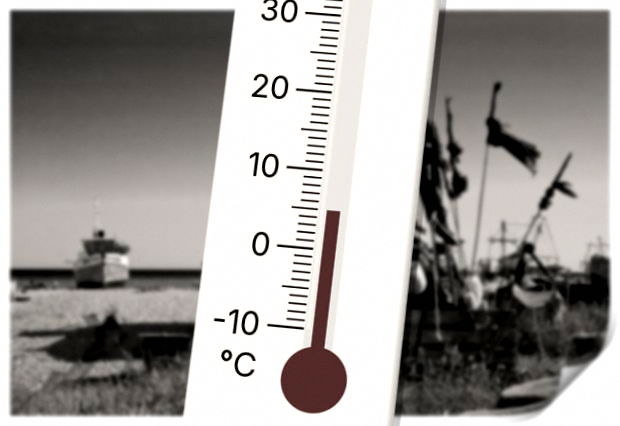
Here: 5 °C
